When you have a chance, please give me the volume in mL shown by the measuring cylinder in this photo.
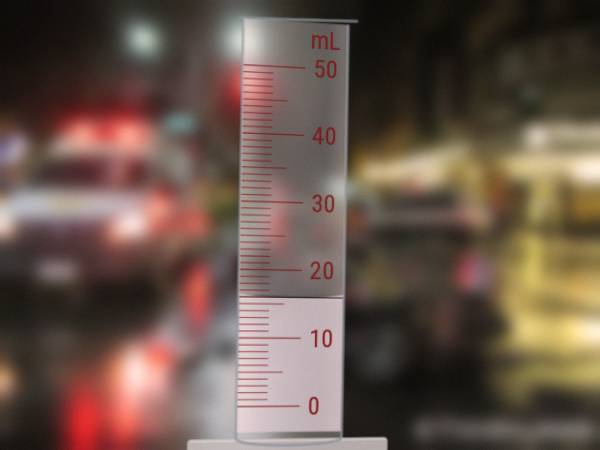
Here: 16 mL
